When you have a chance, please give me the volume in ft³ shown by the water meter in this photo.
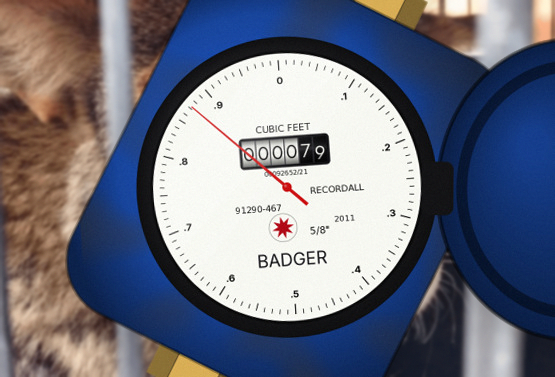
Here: 78.87 ft³
